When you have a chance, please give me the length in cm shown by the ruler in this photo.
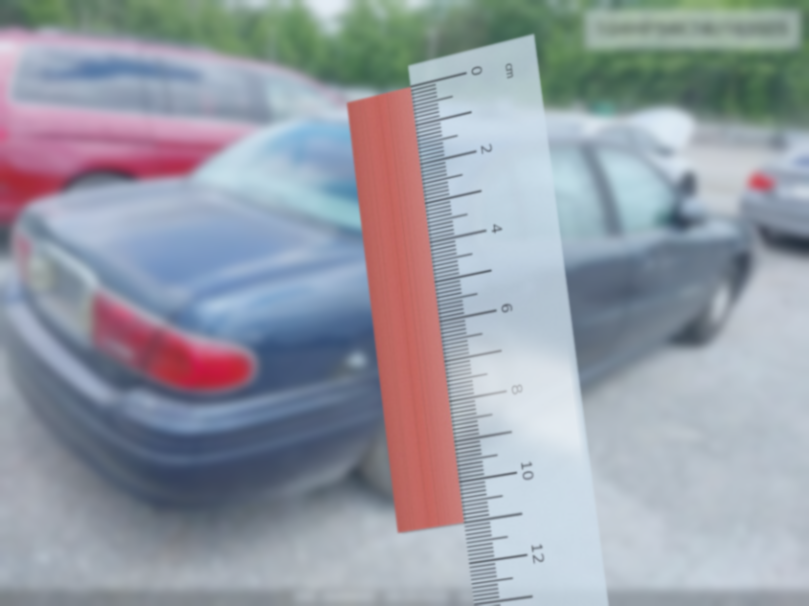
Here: 11 cm
